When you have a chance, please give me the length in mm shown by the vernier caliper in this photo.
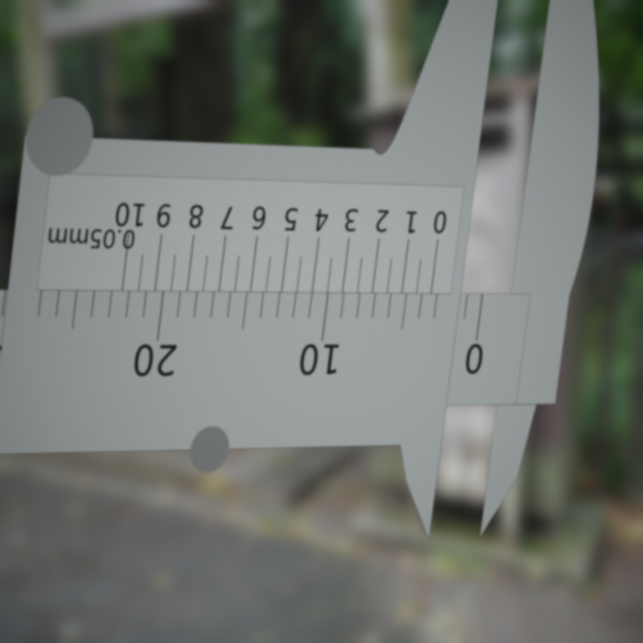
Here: 3.4 mm
